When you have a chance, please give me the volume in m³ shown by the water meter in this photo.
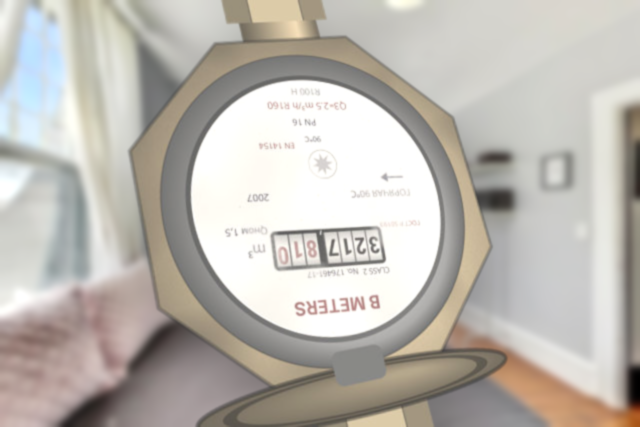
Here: 3217.810 m³
